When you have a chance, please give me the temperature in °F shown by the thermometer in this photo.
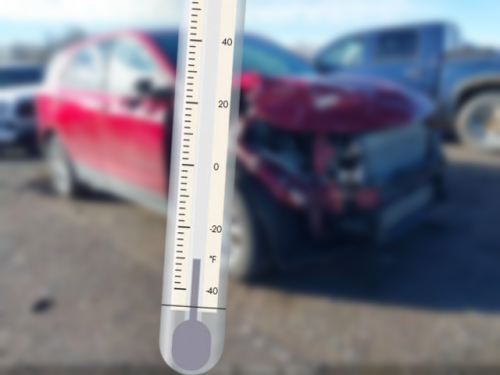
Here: -30 °F
